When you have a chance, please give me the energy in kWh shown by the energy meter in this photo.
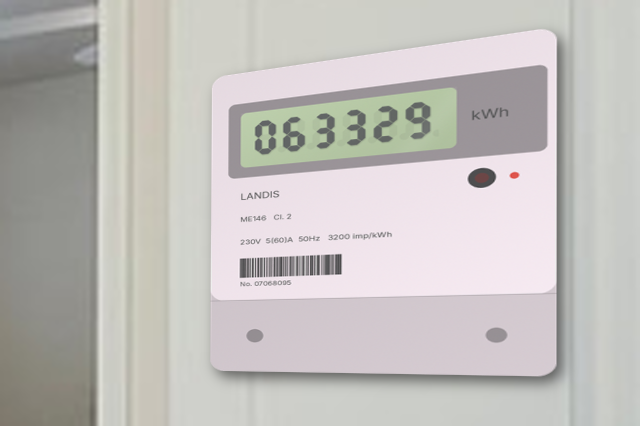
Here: 63329 kWh
